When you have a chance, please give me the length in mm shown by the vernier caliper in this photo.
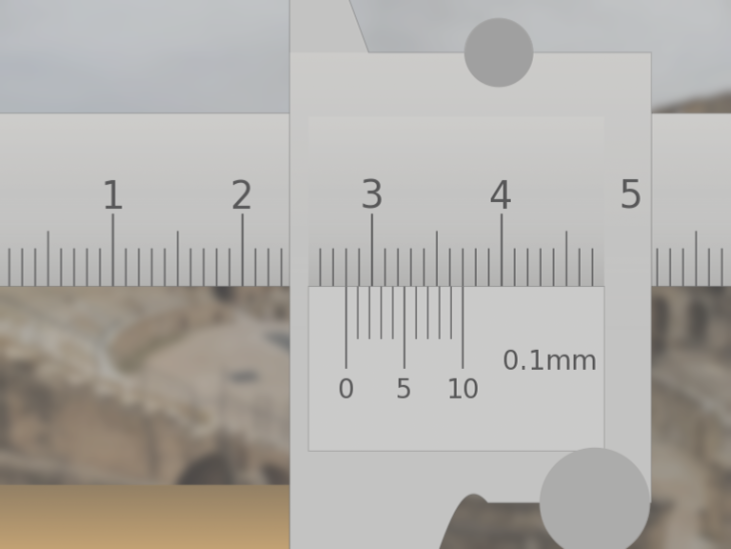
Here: 28.0 mm
